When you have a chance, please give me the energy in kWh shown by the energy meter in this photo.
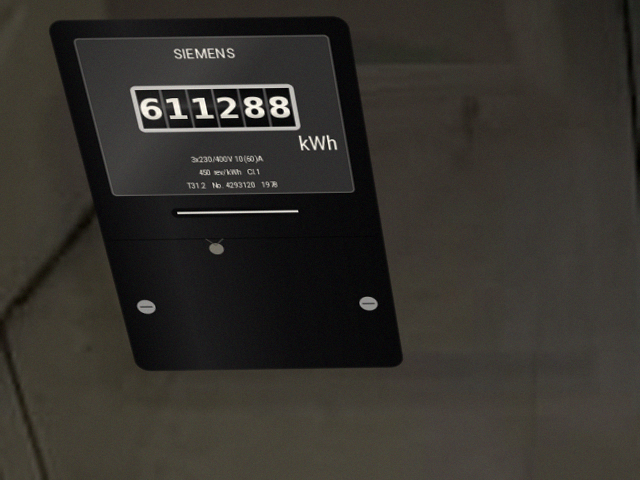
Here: 611288 kWh
